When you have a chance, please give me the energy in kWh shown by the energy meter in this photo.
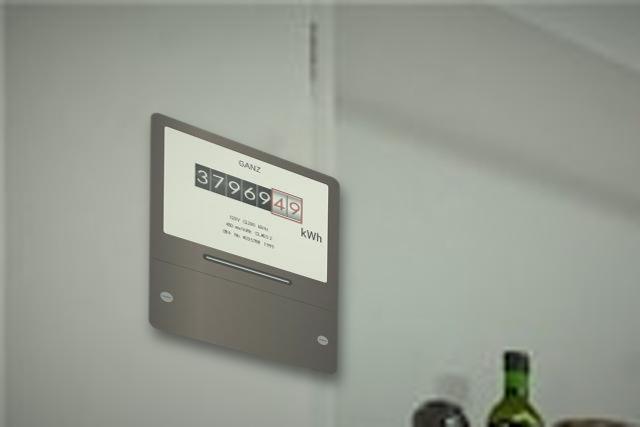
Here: 37969.49 kWh
